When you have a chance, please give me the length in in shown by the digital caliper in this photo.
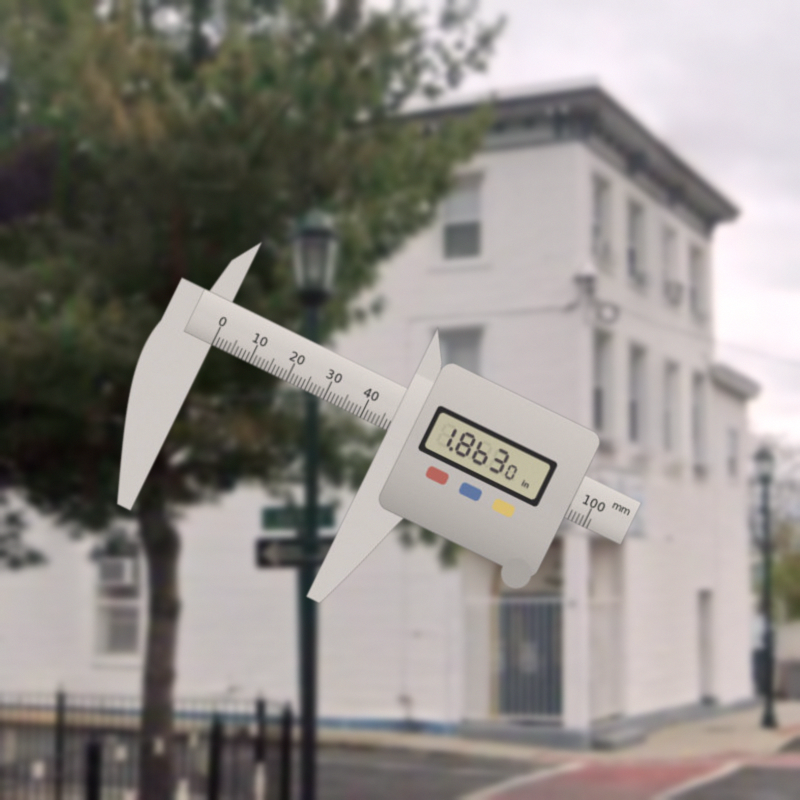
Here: 1.8630 in
